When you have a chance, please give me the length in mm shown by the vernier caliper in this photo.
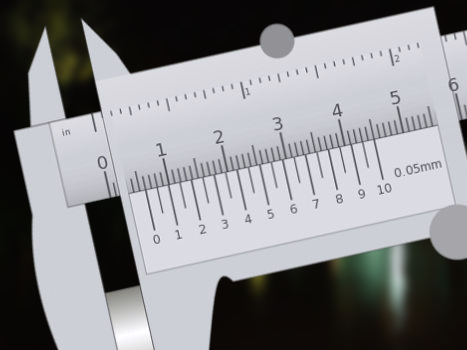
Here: 6.0 mm
